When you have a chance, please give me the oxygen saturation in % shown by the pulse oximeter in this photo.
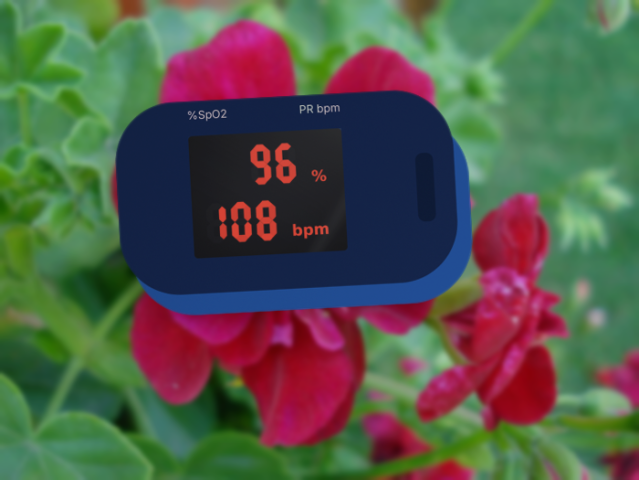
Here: 96 %
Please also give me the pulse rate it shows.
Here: 108 bpm
